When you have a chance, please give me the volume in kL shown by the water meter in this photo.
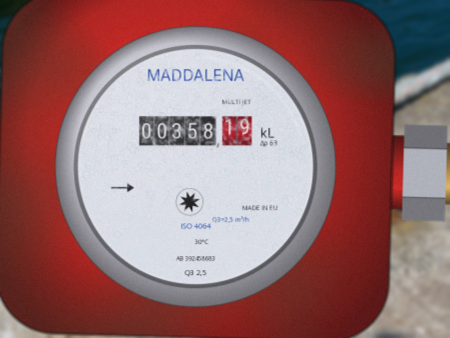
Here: 358.19 kL
